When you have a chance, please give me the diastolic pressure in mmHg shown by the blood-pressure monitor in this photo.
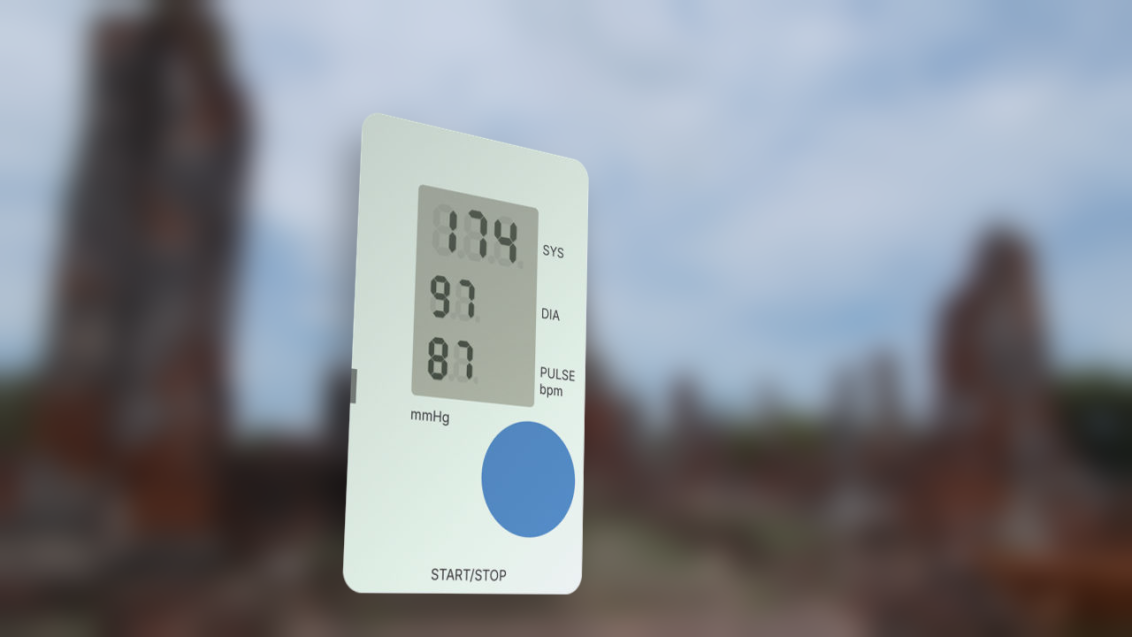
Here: 97 mmHg
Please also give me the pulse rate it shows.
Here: 87 bpm
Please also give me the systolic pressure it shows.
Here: 174 mmHg
